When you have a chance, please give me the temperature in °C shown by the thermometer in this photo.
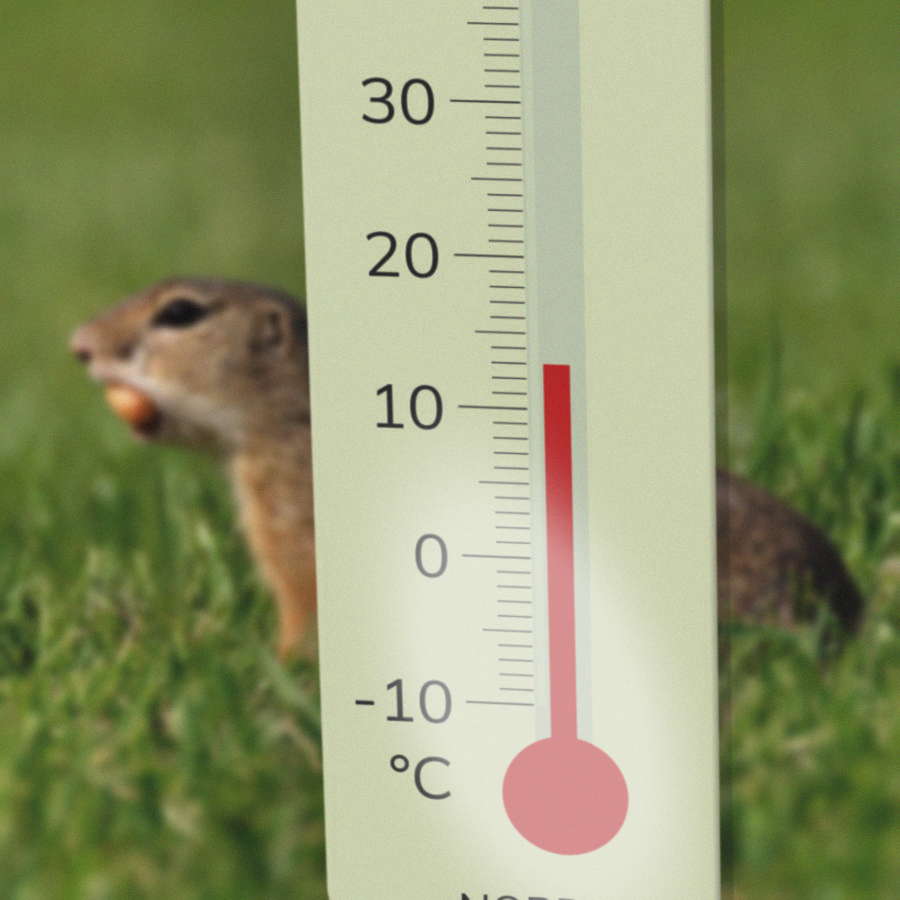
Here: 13 °C
